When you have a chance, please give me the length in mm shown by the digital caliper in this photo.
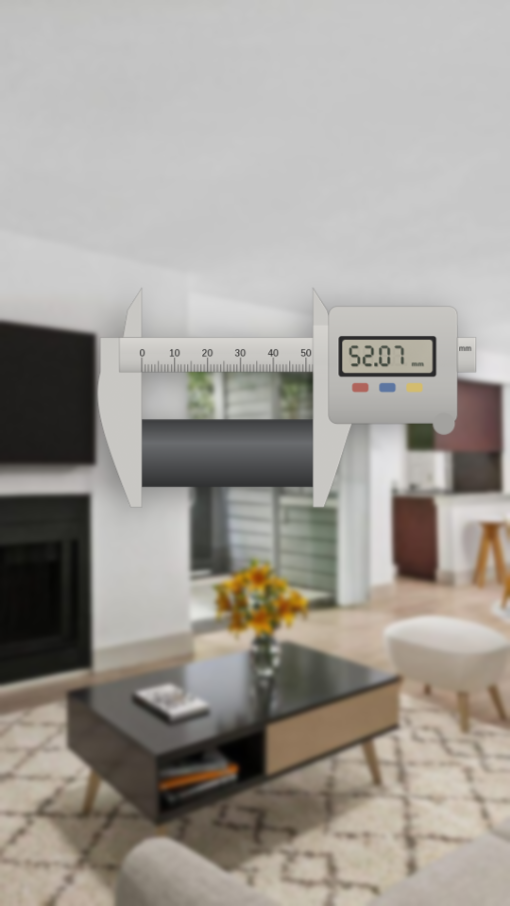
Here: 52.07 mm
